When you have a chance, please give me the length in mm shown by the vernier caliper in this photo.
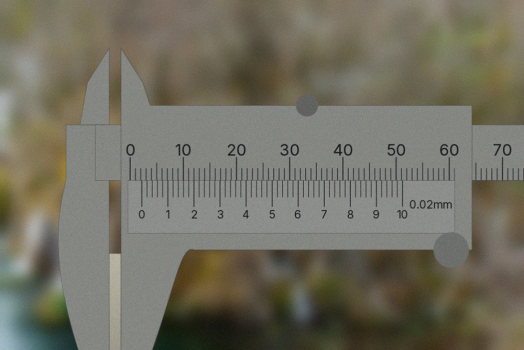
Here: 2.2 mm
